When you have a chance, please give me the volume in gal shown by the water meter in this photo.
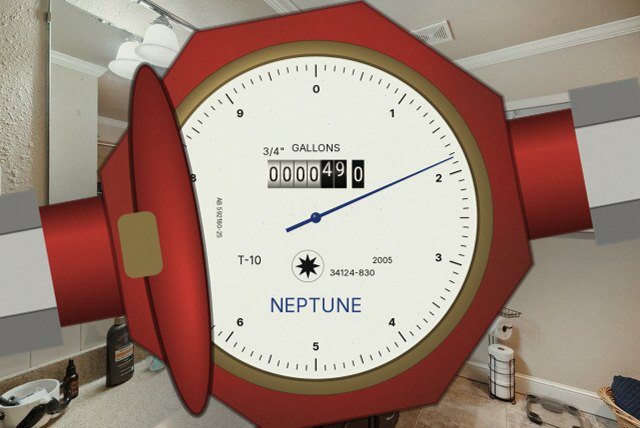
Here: 491.8 gal
